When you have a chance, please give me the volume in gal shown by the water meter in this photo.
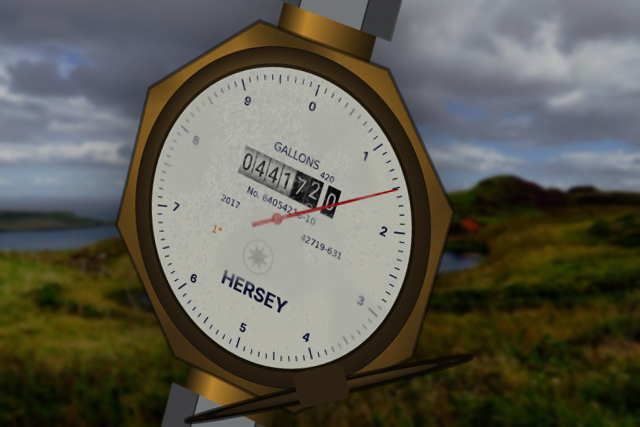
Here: 441721.5 gal
